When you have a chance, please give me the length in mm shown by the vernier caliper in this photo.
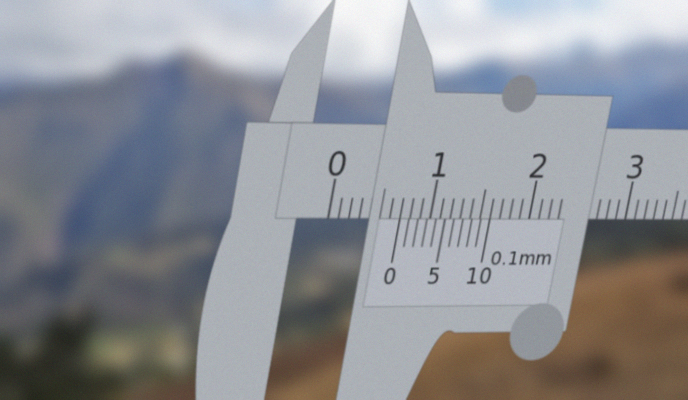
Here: 7.0 mm
